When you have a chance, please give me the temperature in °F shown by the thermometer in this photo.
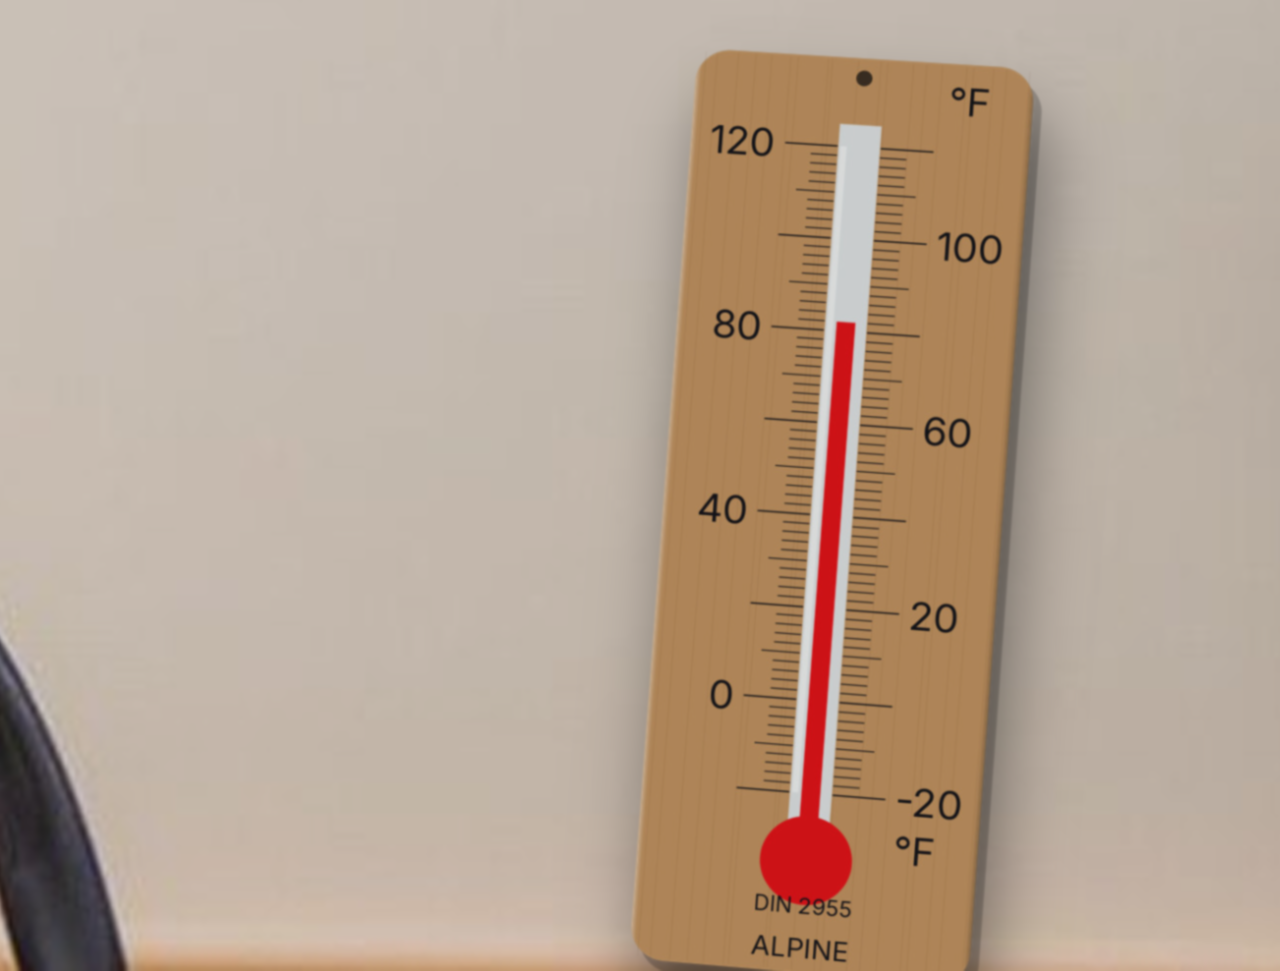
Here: 82 °F
